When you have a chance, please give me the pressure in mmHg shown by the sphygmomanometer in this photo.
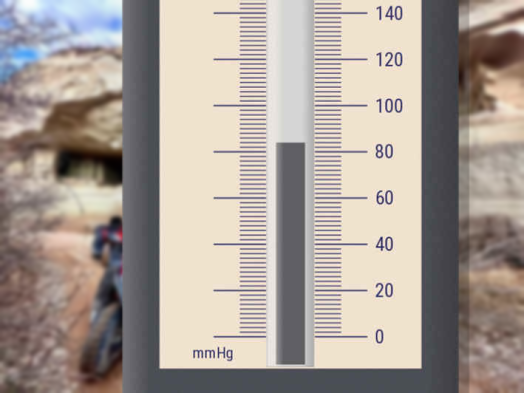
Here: 84 mmHg
